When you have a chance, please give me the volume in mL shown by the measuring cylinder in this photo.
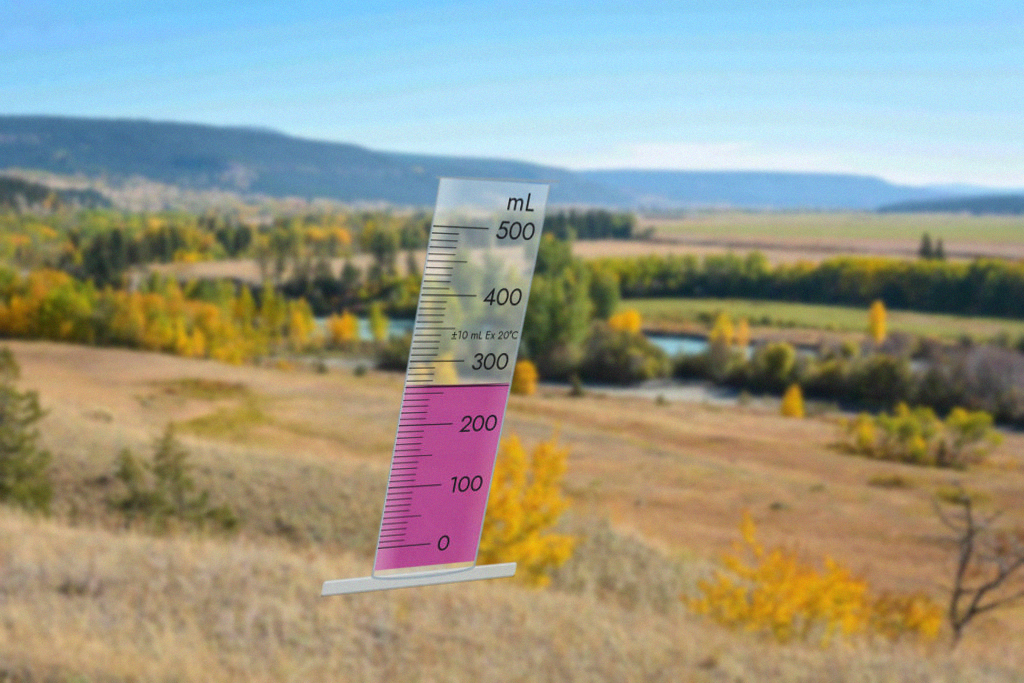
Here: 260 mL
